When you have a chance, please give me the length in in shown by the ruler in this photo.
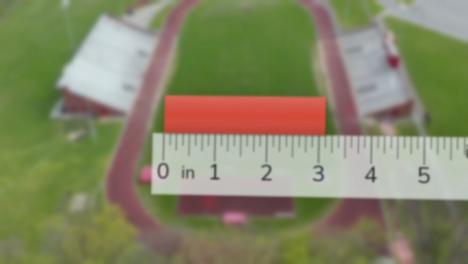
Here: 3.125 in
